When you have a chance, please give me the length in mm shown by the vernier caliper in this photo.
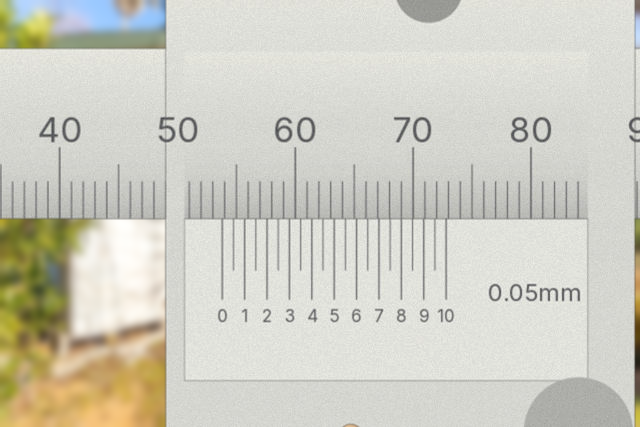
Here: 53.8 mm
